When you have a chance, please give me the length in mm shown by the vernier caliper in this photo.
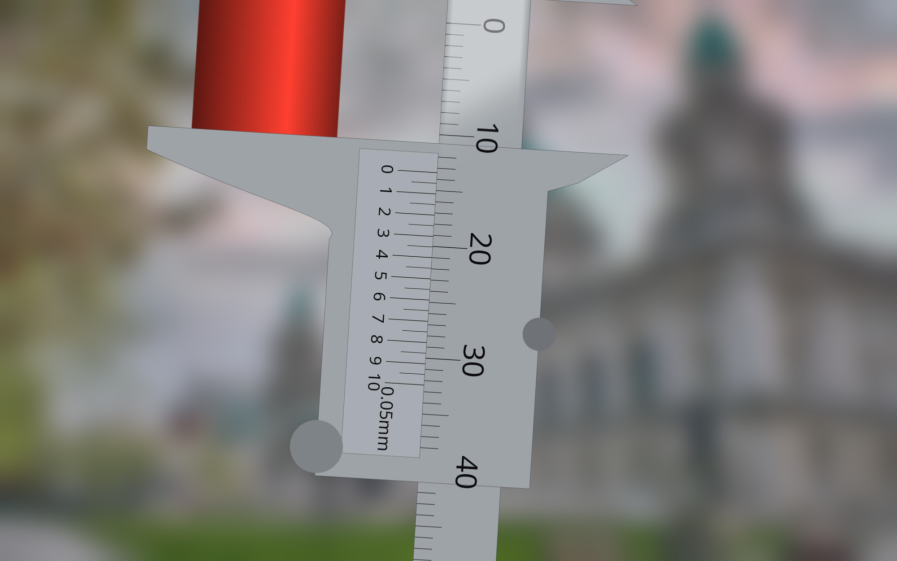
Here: 13.4 mm
